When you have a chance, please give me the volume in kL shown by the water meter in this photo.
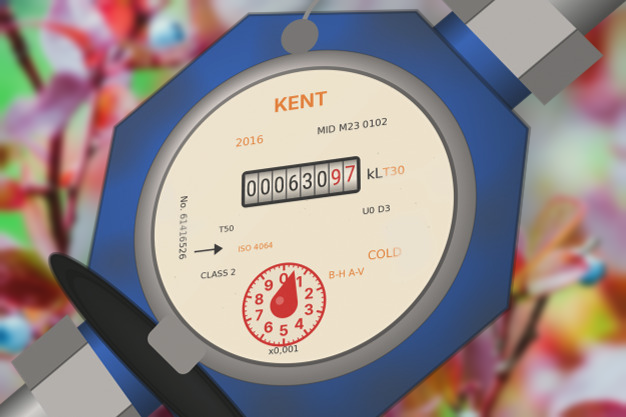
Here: 630.970 kL
